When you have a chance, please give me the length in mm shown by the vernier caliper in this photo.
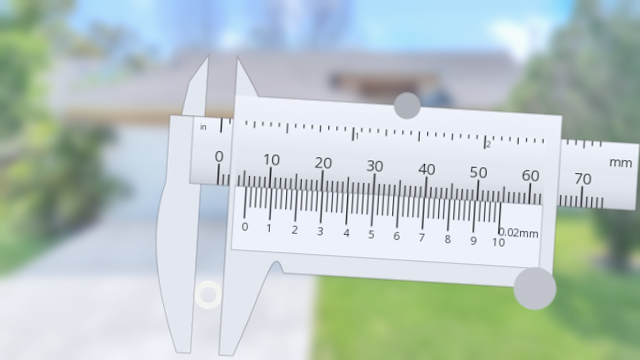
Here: 5.5 mm
